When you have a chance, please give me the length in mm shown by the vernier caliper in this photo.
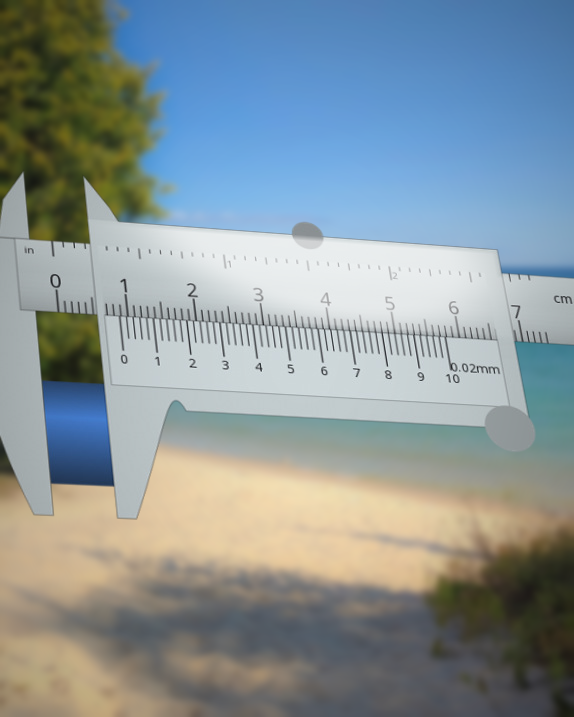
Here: 8.8 mm
